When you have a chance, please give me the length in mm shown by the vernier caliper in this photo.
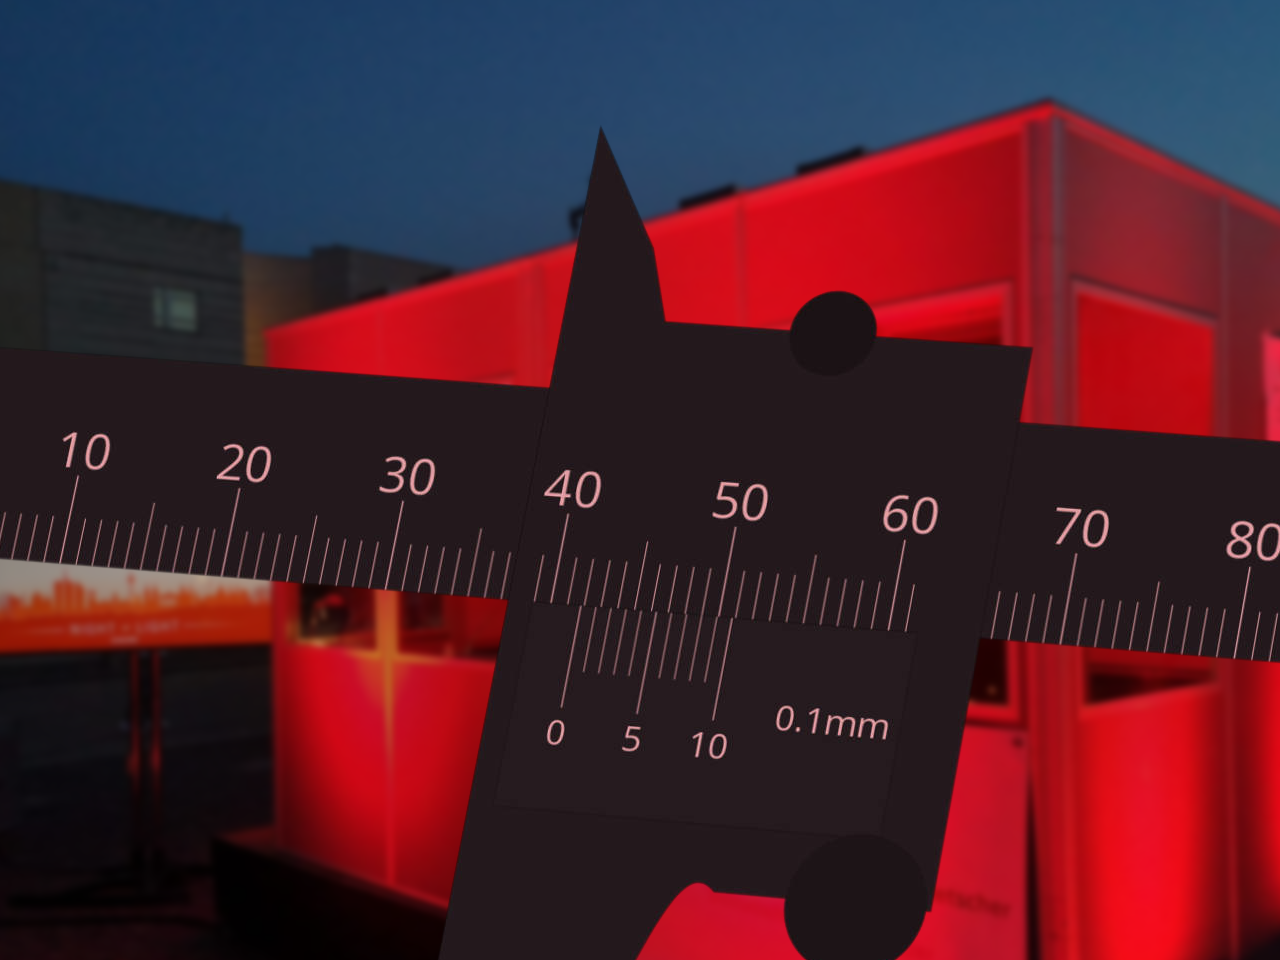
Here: 41.8 mm
